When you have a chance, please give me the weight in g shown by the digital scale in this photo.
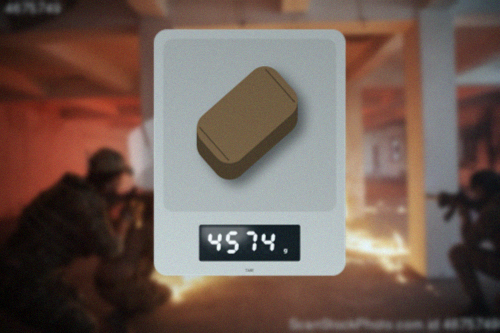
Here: 4574 g
